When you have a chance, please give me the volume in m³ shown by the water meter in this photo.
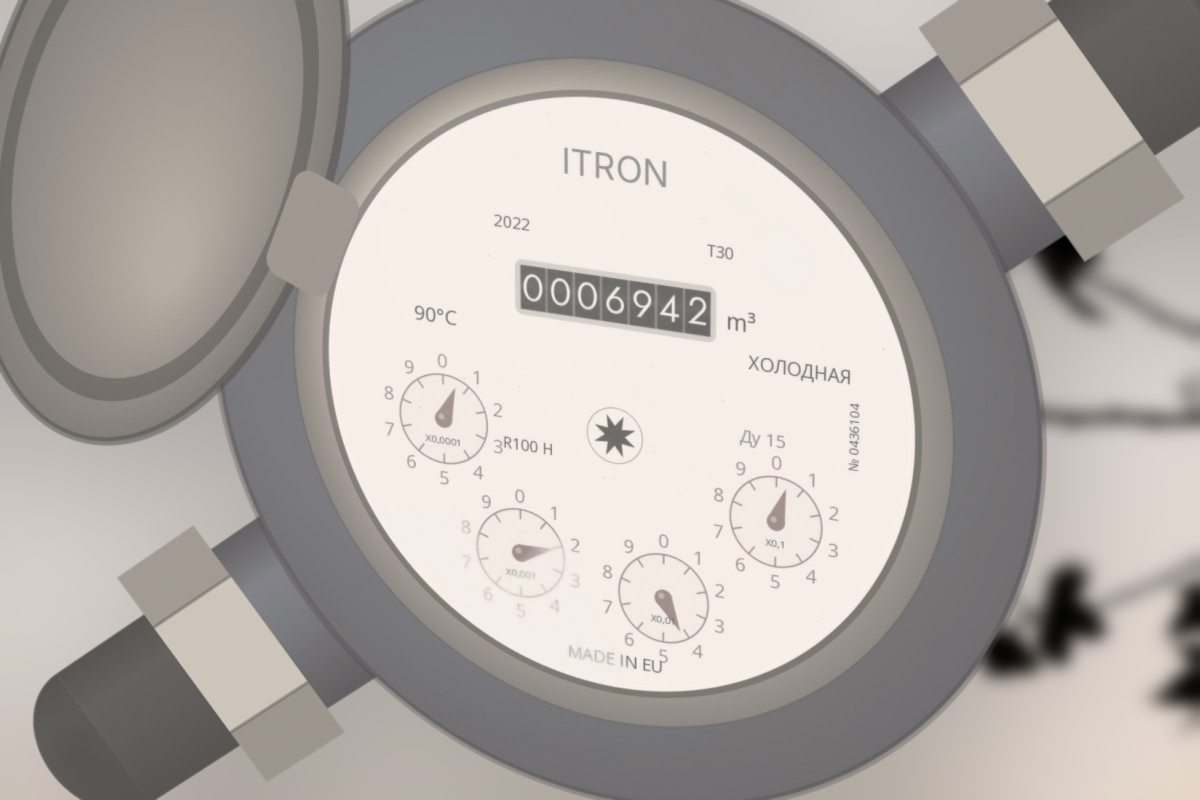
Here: 6942.0420 m³
